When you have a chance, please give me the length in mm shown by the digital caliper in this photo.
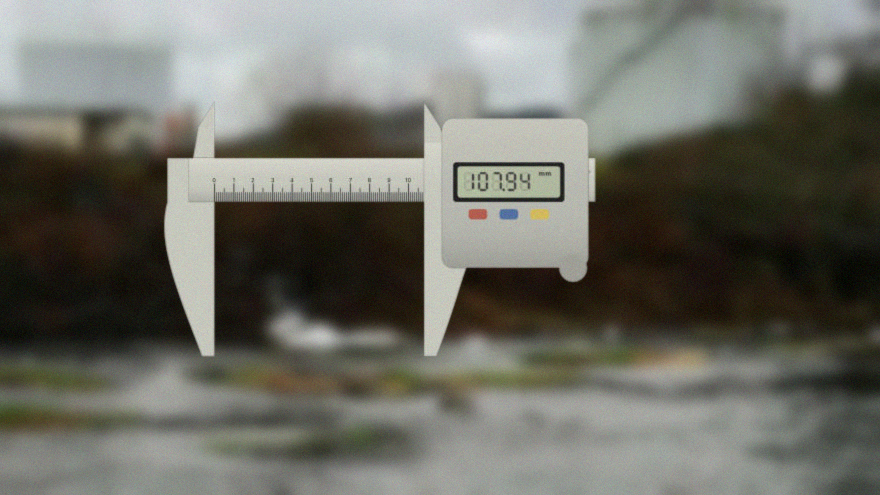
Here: 107.94 mm
